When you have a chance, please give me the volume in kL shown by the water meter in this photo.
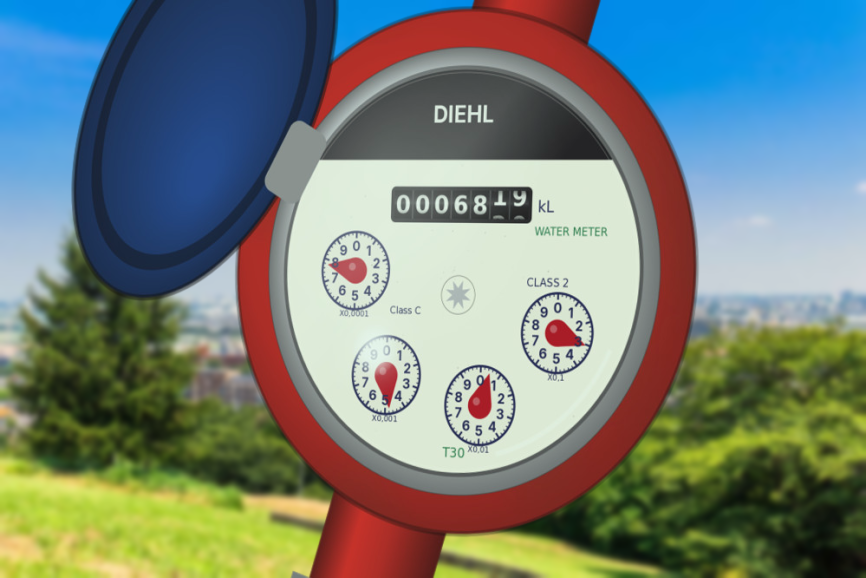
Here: 6819.3047 kL
